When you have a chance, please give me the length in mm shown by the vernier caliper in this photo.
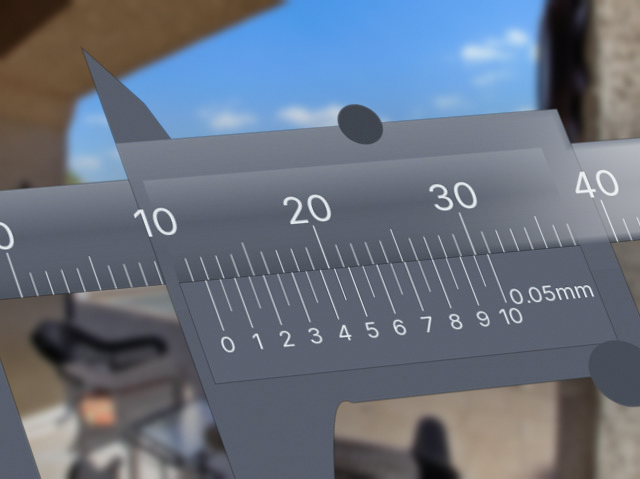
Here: 11.8 mm
